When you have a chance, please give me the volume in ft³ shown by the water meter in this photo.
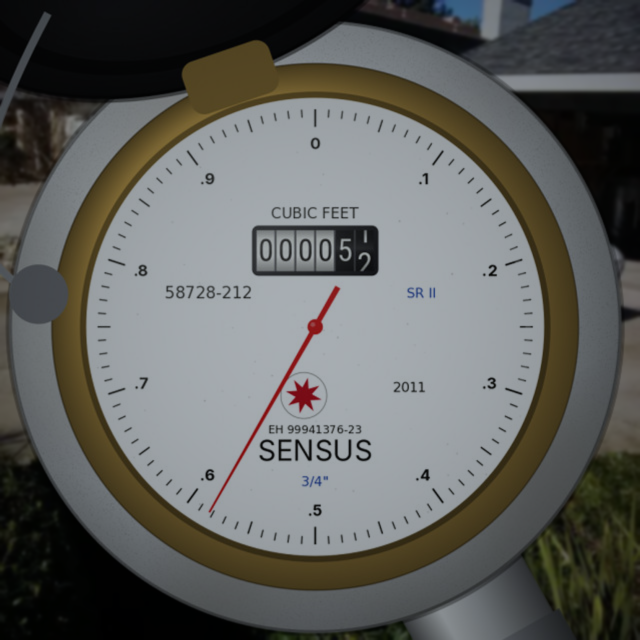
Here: 51.58 ft³
